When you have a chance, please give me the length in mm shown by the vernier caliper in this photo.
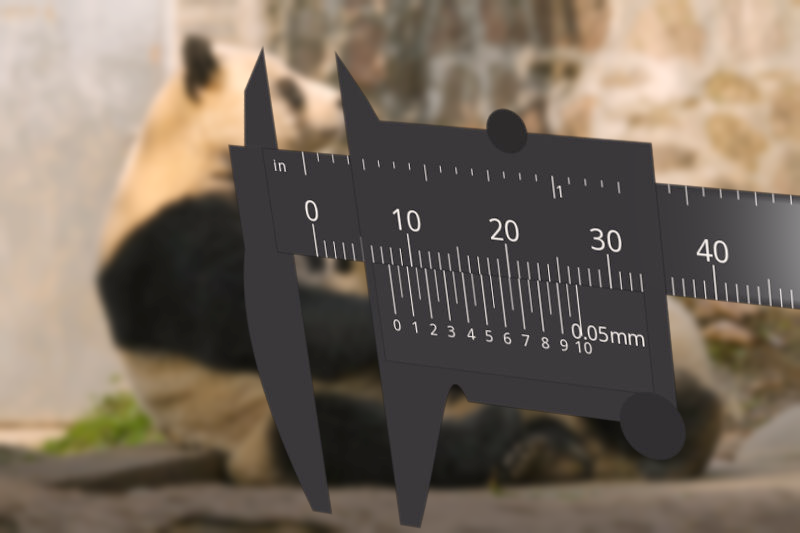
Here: 7.6 mm
